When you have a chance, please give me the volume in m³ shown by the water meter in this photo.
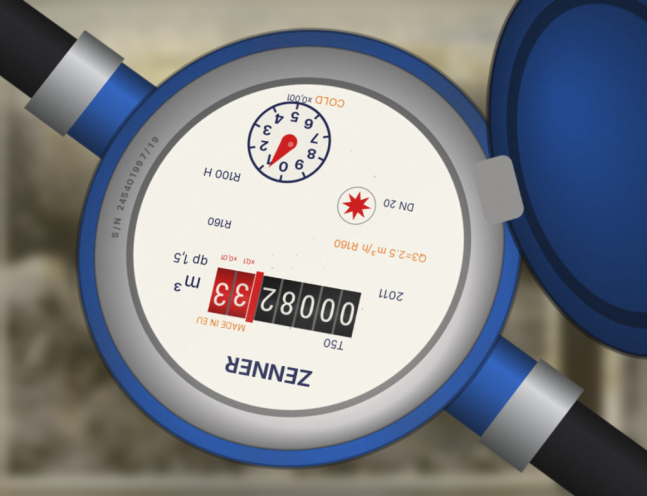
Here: 82.330 m³
